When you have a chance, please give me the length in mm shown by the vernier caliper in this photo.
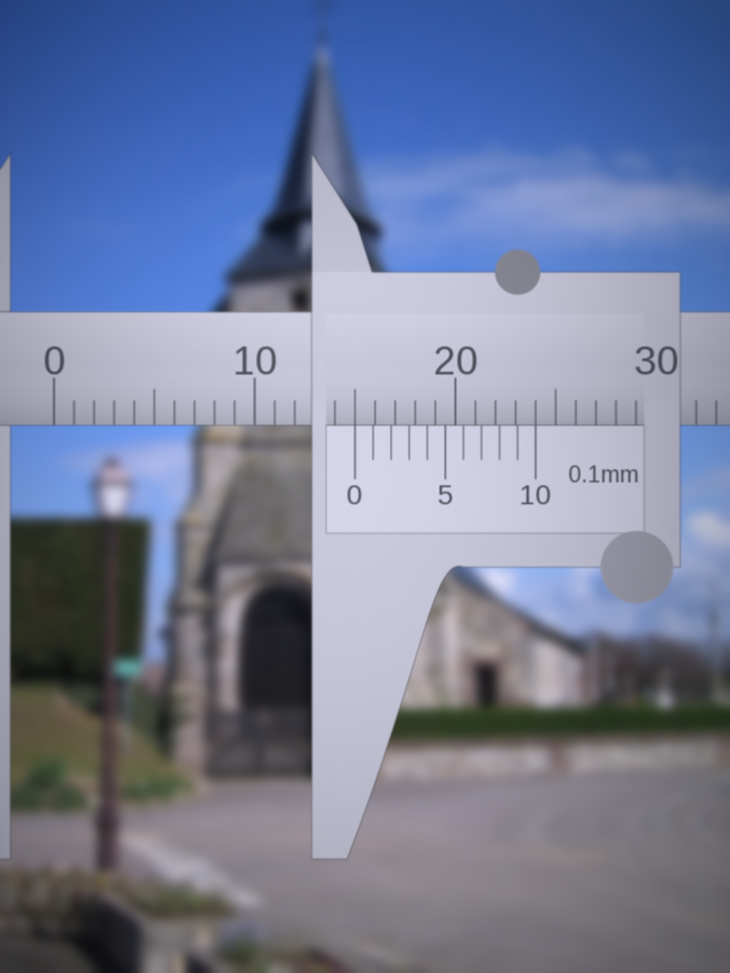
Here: 15.0 mm
